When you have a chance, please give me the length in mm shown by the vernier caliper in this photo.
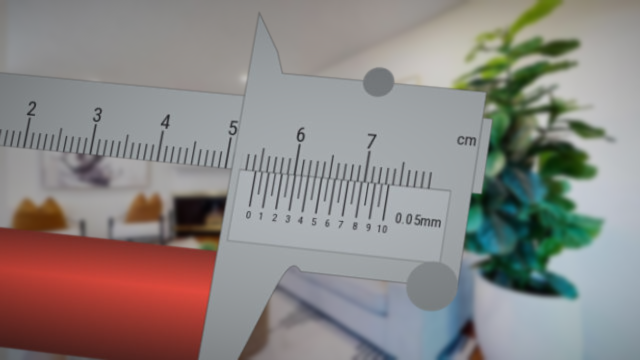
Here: 54.4 mm
